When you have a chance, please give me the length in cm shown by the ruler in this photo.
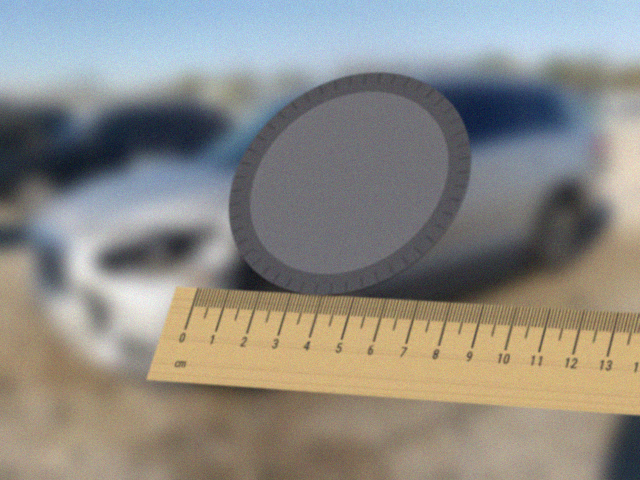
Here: 7.5 cm
